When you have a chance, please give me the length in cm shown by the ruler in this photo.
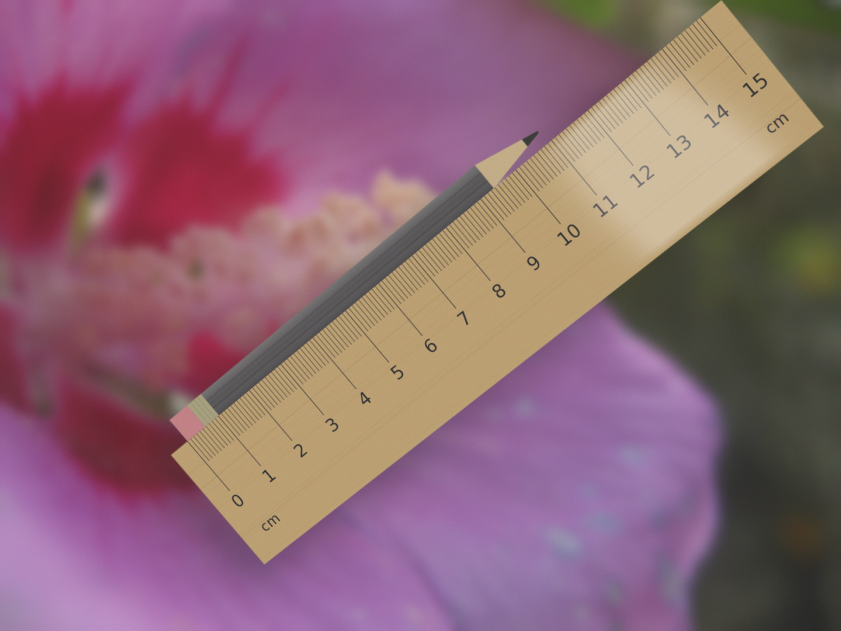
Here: 10.9 cm
